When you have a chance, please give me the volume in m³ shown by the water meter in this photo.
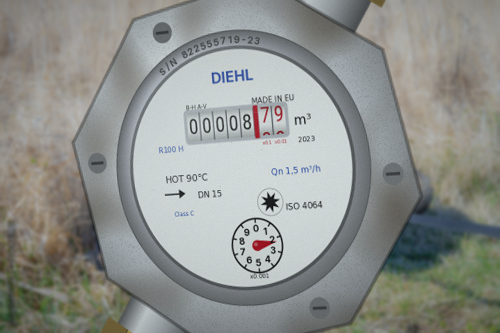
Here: 8.792 m³
